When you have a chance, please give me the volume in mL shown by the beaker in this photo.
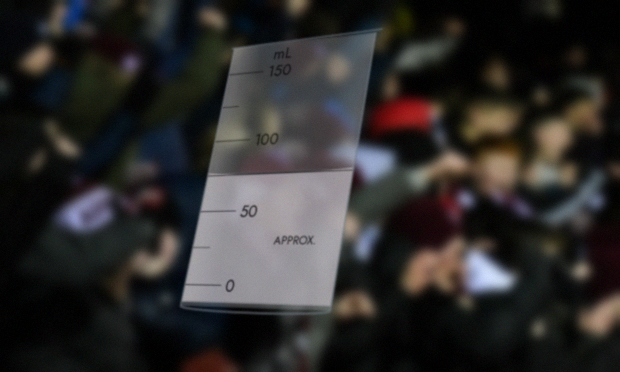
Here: 75 mL
